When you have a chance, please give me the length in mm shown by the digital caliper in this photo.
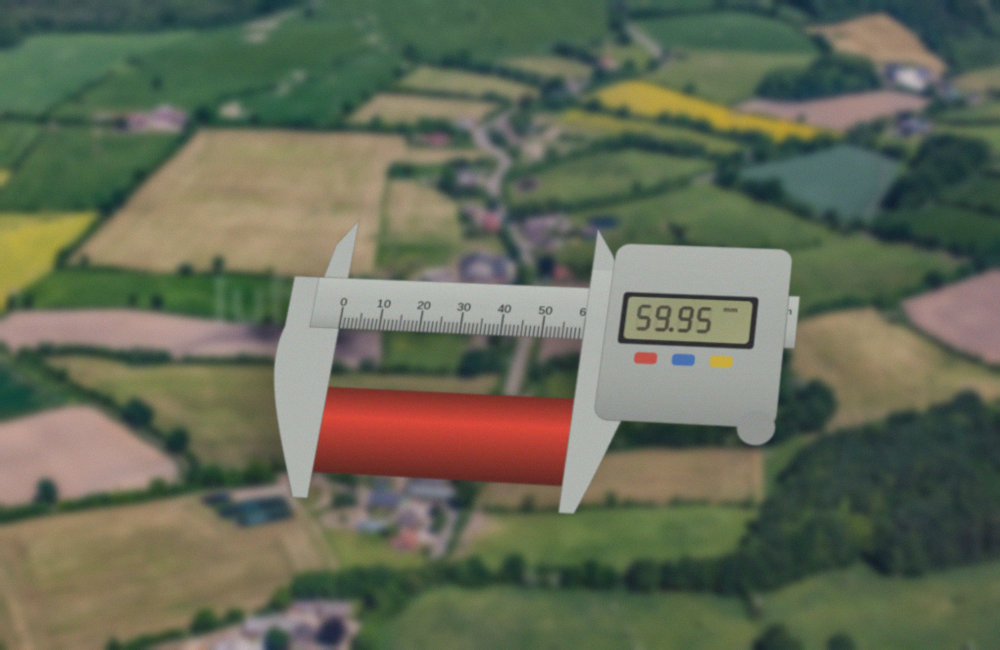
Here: 59.95 mm
